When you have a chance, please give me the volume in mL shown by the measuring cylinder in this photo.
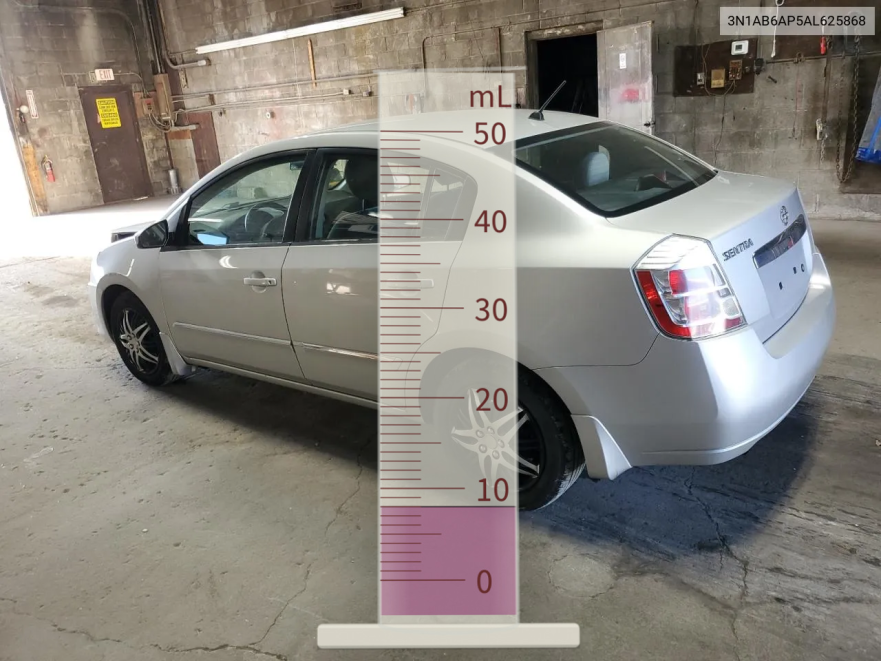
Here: 8 mL
